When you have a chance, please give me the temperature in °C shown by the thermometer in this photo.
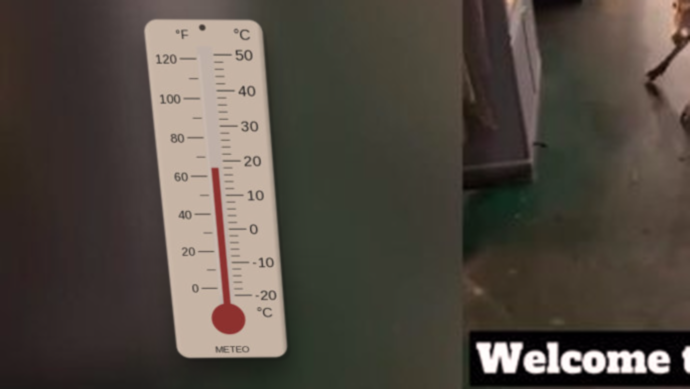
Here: 18 °C
